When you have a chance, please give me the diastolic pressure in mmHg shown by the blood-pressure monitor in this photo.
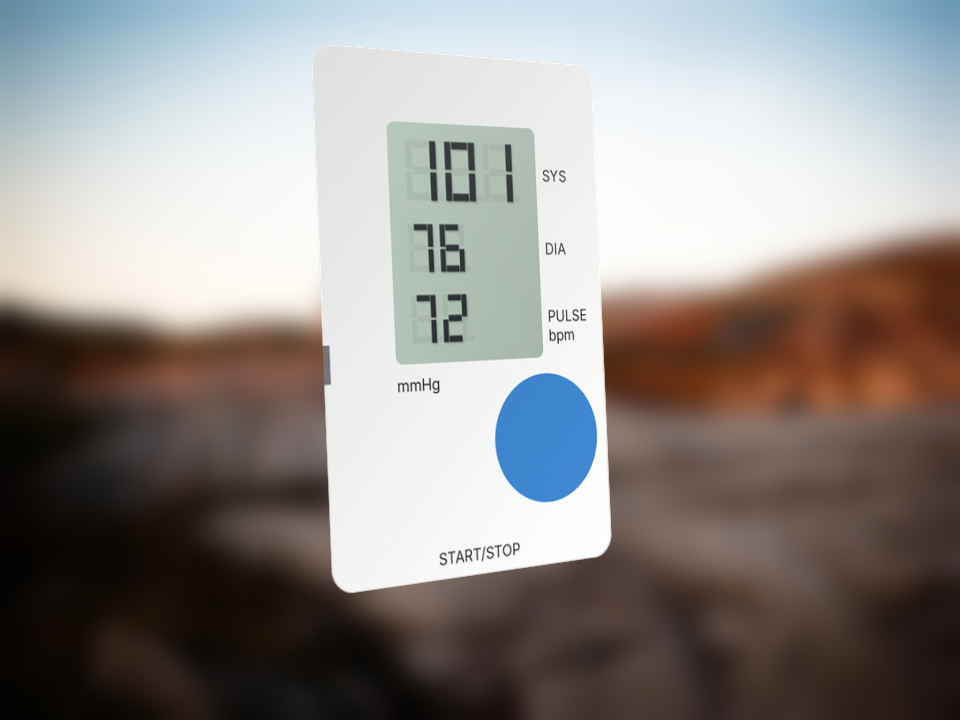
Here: 76 mmHg
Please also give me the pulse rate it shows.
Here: 72 bpm
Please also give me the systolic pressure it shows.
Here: 101 mmHg
